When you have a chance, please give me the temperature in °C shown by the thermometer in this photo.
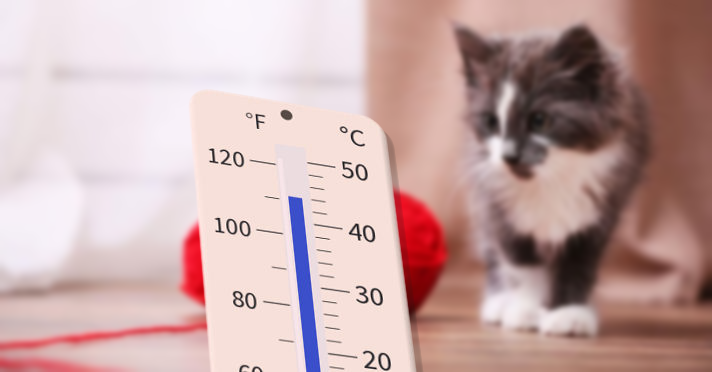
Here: 44 °C
